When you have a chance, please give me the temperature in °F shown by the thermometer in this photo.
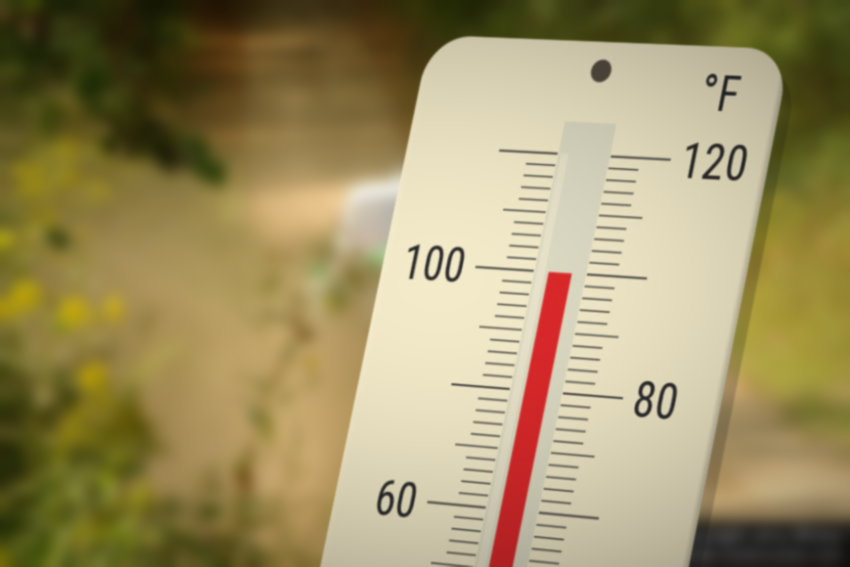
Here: 100 °F
